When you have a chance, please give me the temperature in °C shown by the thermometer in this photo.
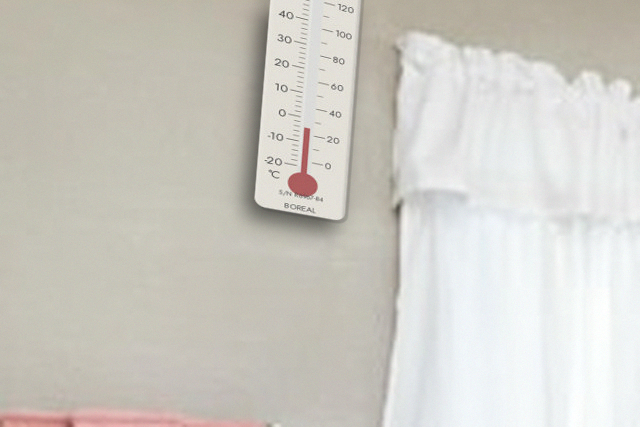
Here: -4 °C
